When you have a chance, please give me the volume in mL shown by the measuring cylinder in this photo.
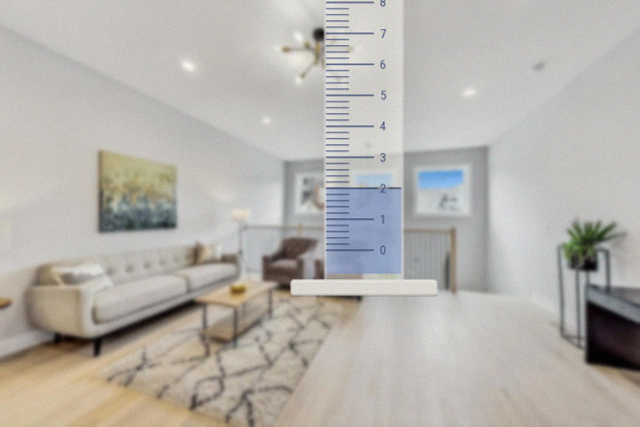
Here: 2 mL
